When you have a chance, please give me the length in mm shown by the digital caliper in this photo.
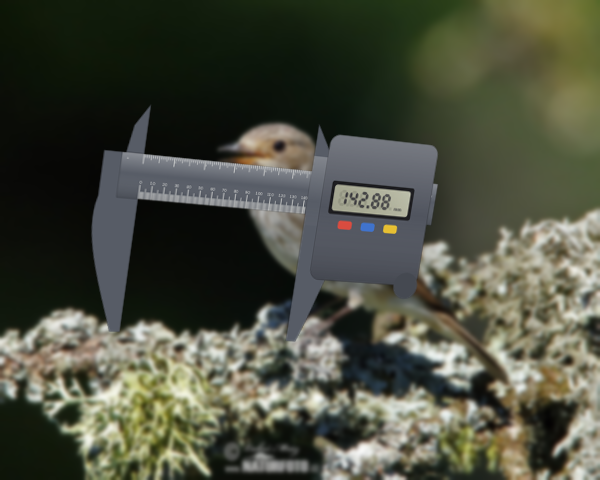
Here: 142.88 mm
